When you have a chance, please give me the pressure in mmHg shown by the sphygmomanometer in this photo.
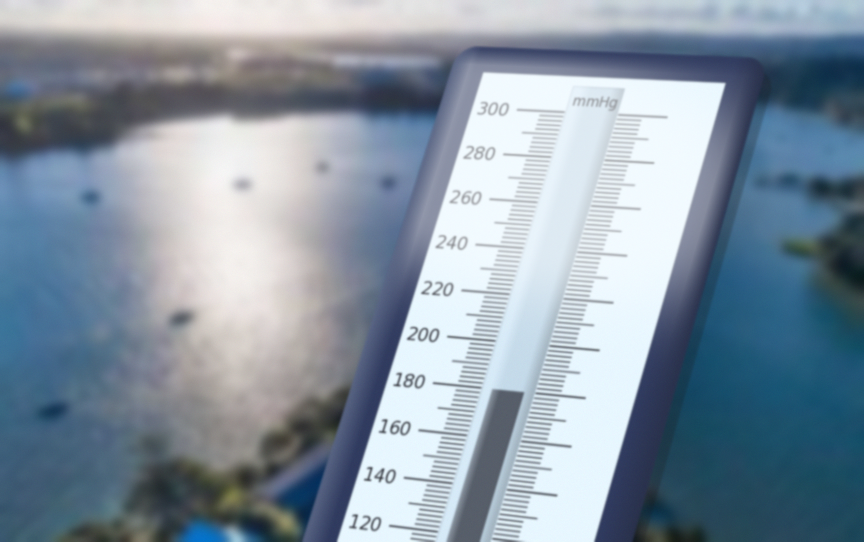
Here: 180 mmHg
